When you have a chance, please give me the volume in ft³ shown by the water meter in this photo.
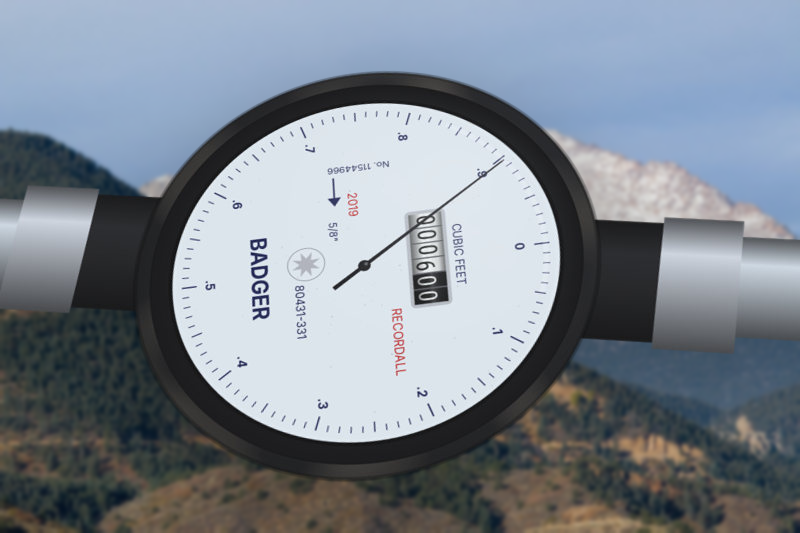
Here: 599.90 ft³
